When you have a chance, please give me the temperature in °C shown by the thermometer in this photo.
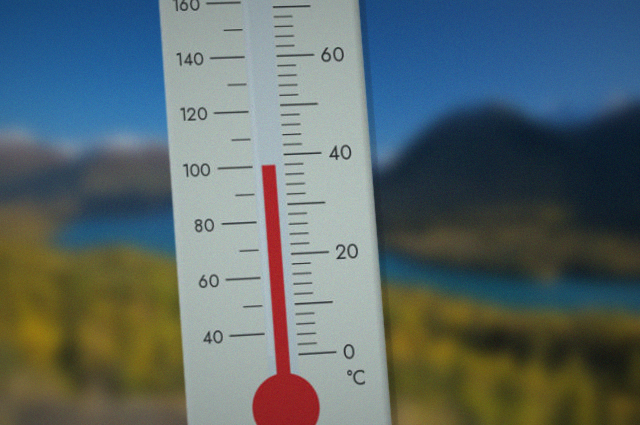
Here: 38 °C
